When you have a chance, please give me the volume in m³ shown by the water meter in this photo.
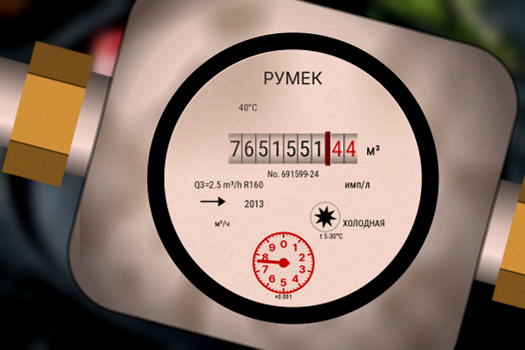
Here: 7651551.447 m³
